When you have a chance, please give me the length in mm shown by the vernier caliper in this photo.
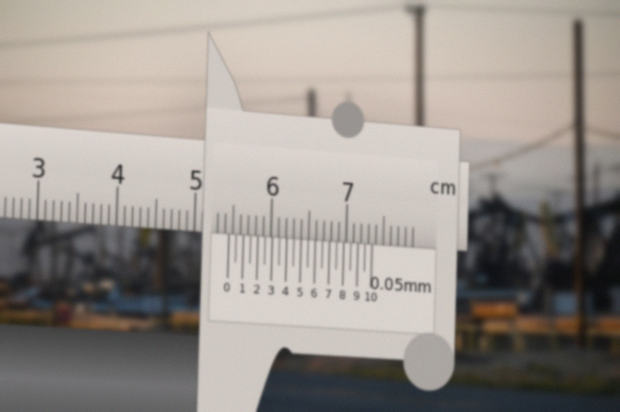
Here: 54.5 mm
